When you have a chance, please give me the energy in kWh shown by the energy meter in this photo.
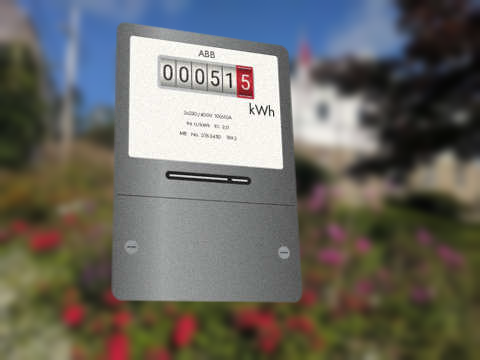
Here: 51.5 kWh
